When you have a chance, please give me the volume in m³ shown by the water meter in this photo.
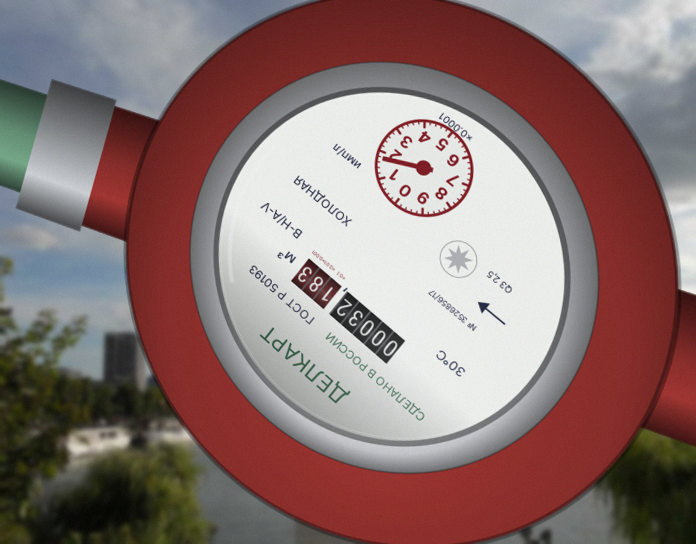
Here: 32.1831 m³
